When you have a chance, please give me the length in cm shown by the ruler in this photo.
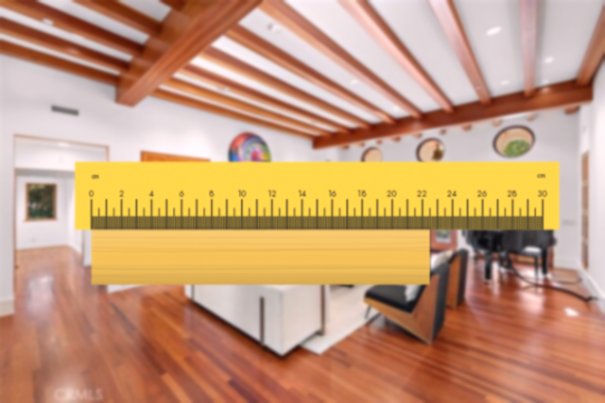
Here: 22.5 cm
